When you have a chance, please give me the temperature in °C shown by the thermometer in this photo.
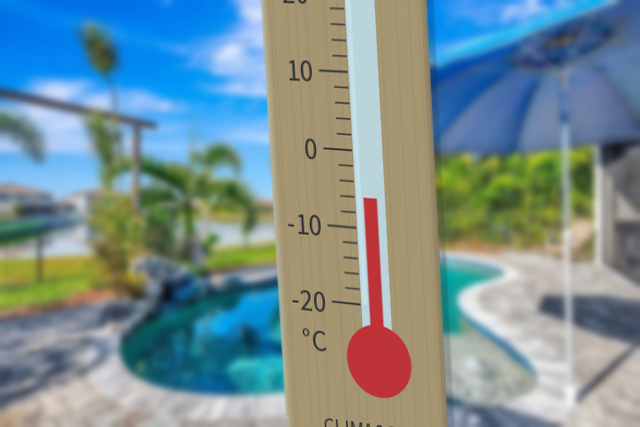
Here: -6 °C
